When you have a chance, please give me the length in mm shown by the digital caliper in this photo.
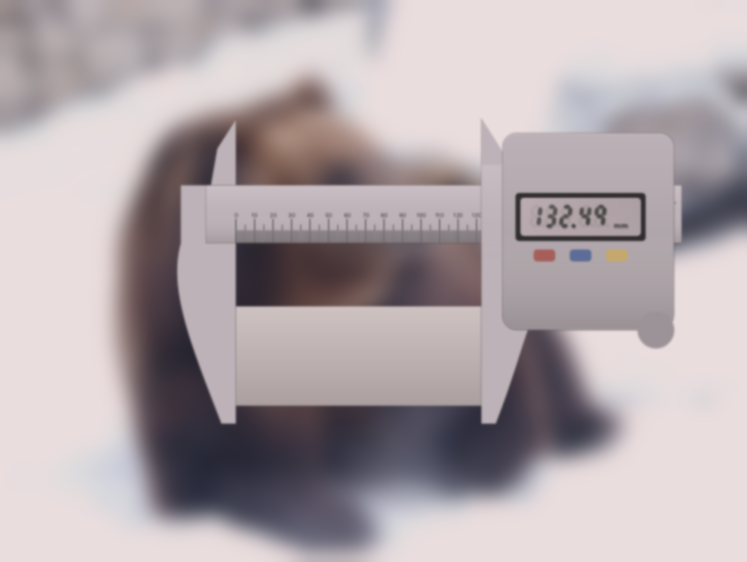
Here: 132.49 mm
